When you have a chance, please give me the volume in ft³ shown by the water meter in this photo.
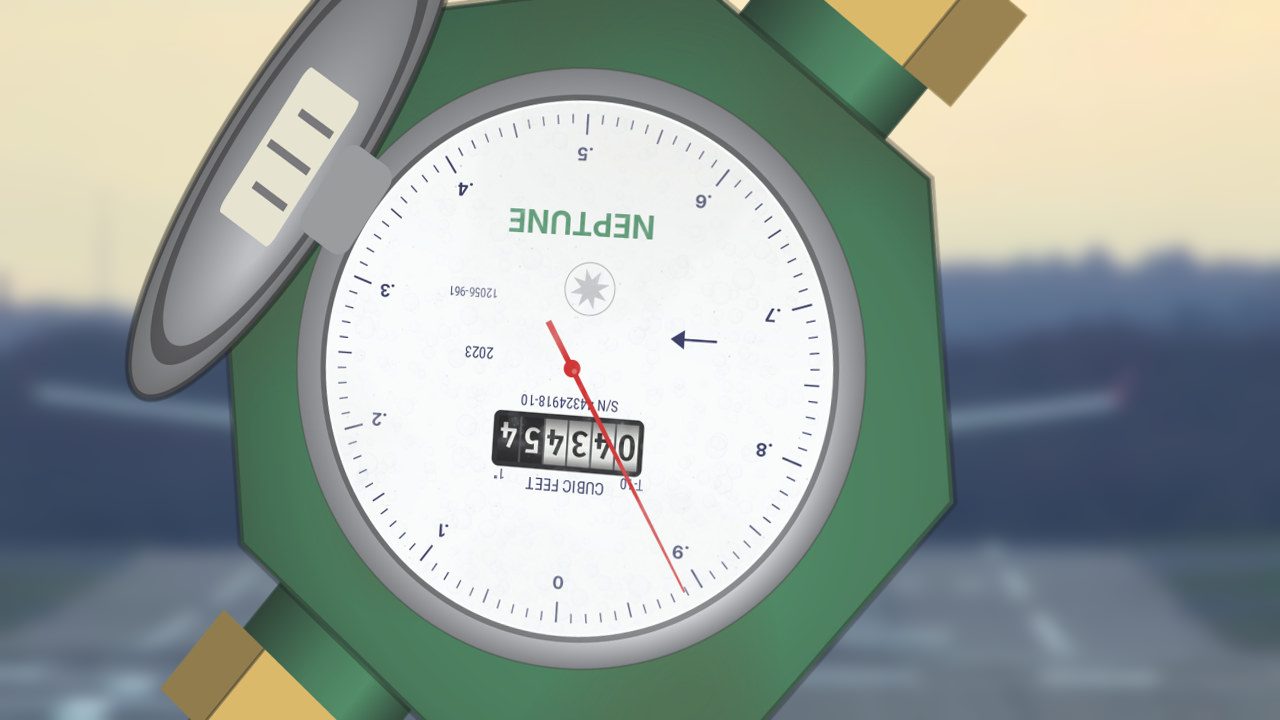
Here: 43453.91 ft³
